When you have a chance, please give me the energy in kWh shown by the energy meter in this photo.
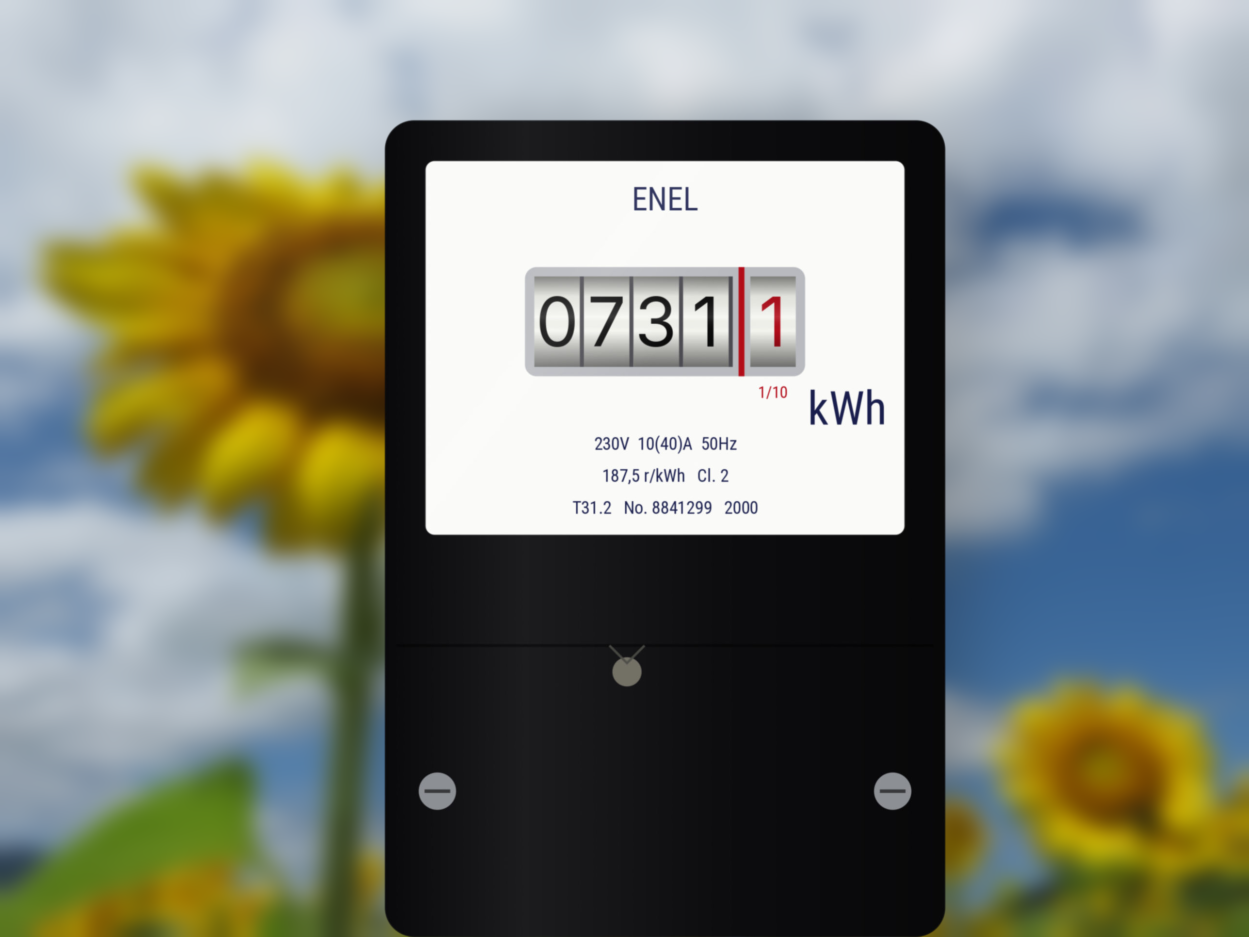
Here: 731.1 kWh
